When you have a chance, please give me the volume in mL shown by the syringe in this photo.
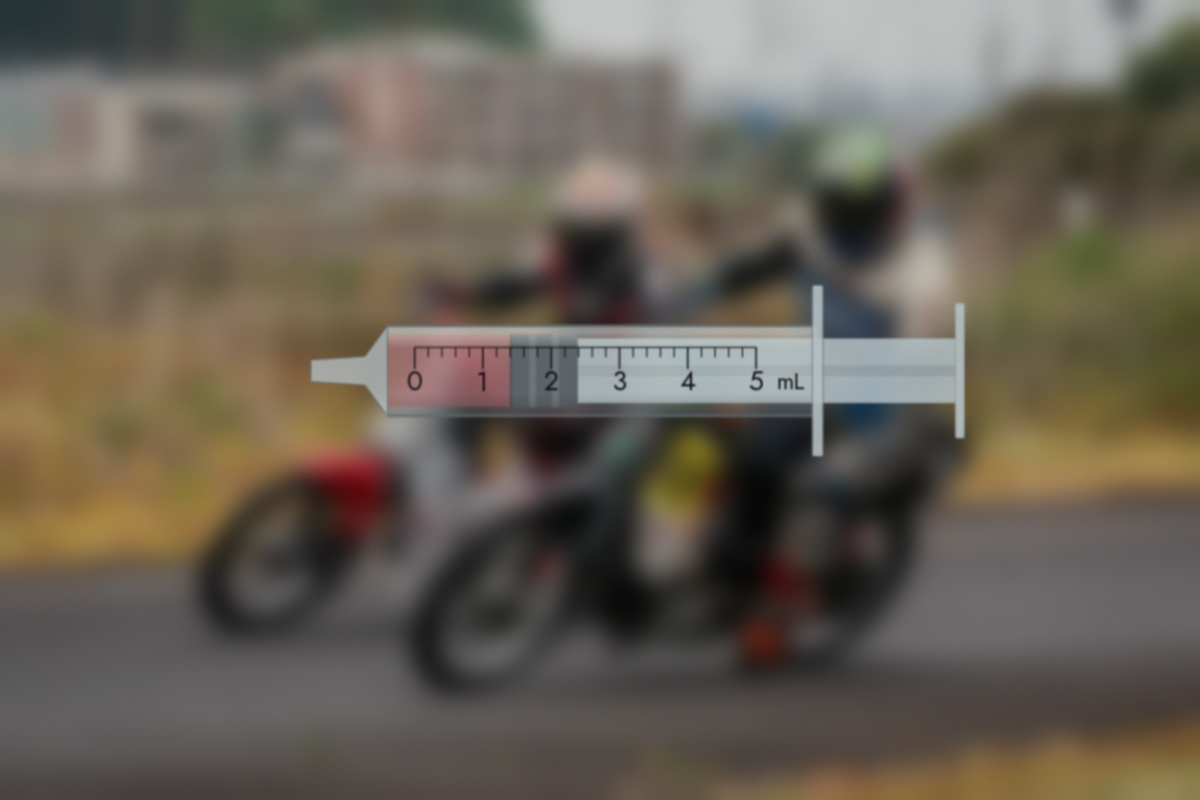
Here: 1.4 mL
